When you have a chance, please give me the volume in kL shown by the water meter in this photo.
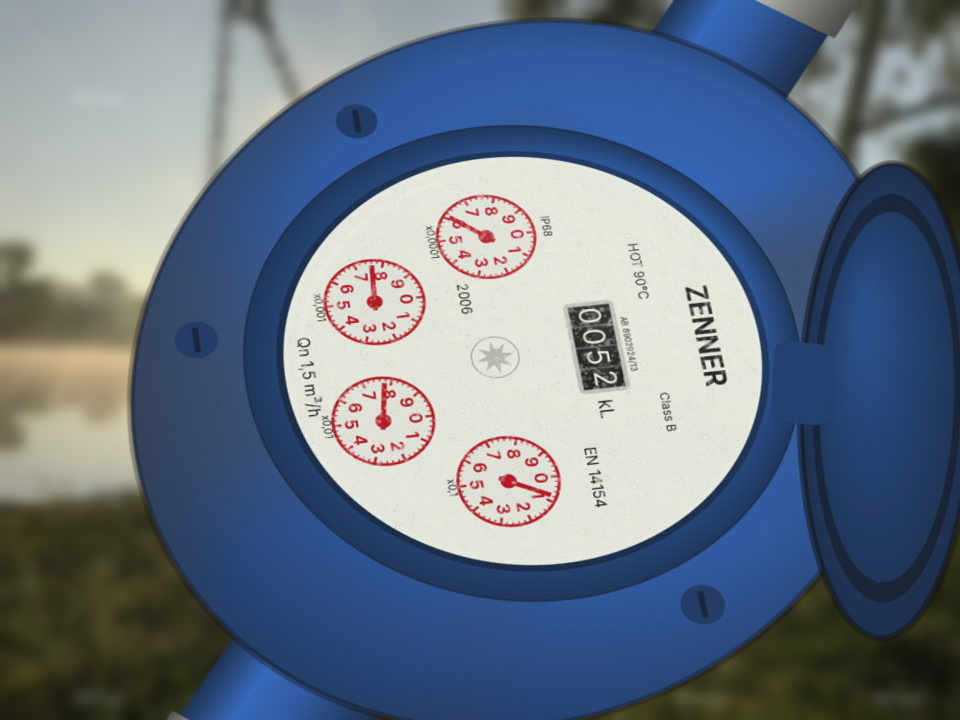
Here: 52.0776 kL
